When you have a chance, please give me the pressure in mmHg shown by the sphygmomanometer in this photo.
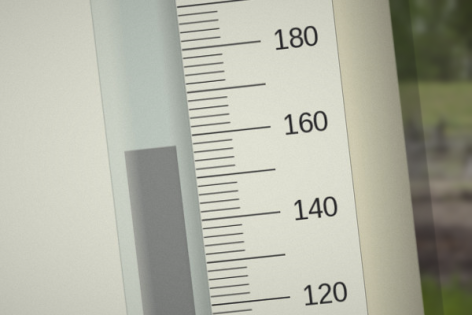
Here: 158 mmHg
